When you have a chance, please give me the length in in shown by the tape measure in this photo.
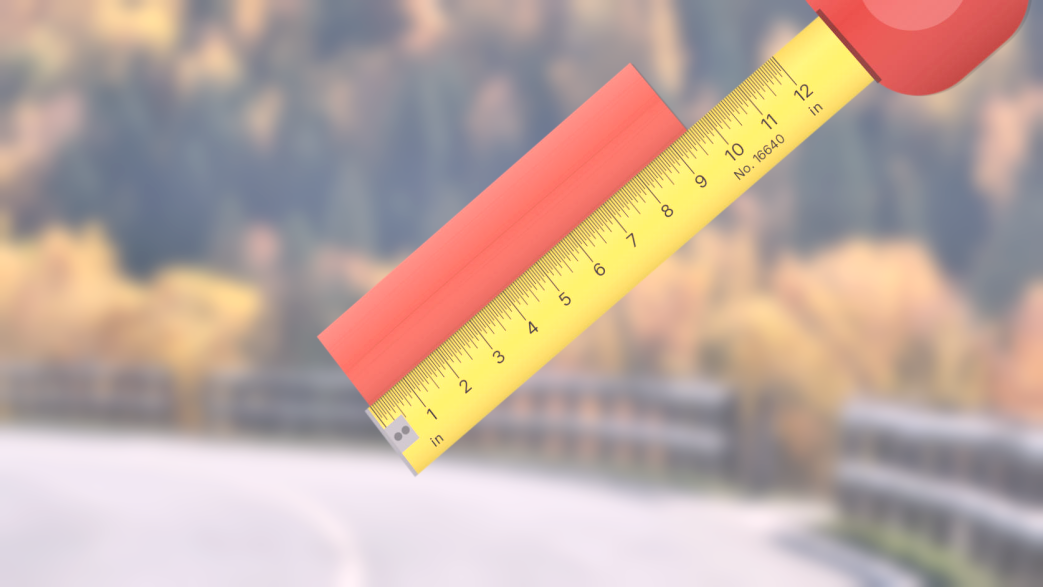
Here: 9.5 in
